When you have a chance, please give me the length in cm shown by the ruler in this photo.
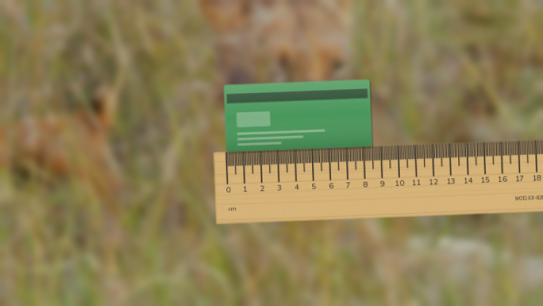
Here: 8.5 cm
